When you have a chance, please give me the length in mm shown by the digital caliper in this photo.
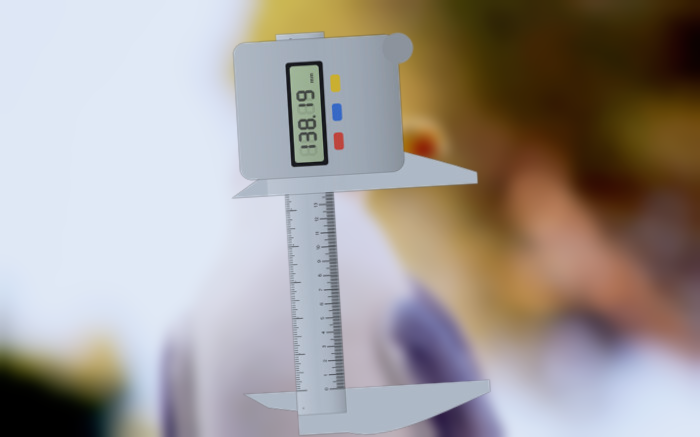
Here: 138.19 mm
